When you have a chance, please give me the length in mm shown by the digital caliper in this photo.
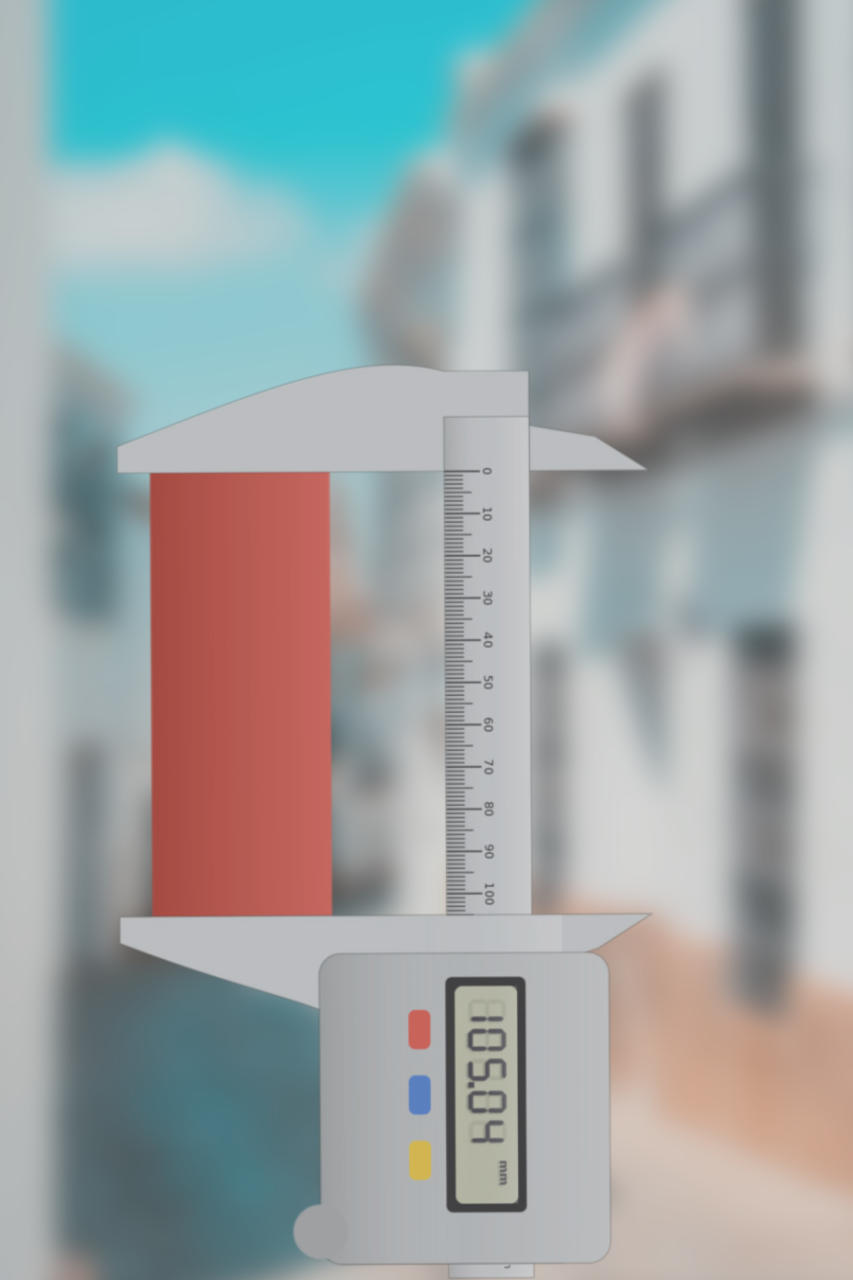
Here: 105.04 mm
